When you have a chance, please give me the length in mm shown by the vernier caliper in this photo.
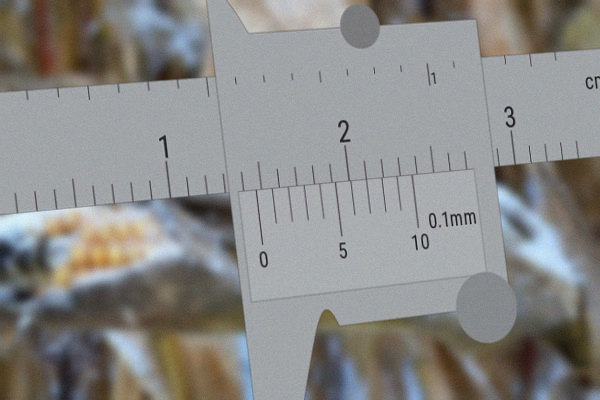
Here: 14.7 mm
